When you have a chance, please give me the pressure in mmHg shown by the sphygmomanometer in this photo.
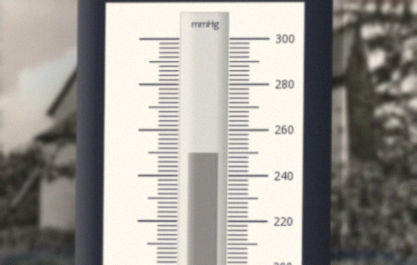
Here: 250 mmHg
